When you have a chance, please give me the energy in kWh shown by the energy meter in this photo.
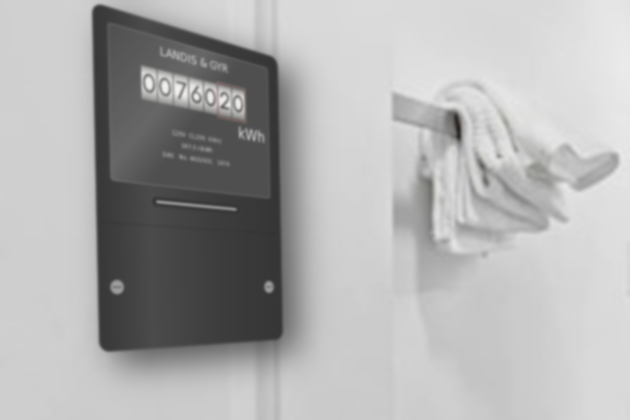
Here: 760.20 kWh
